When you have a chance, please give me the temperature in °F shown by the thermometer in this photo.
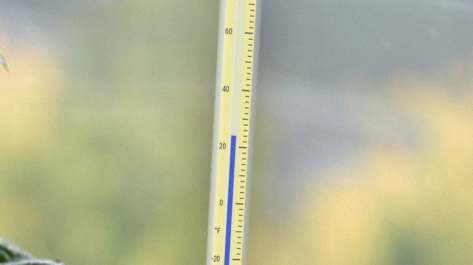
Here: 24 °F
